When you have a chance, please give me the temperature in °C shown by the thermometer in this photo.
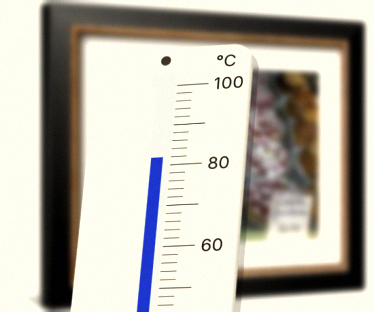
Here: 82 °C
